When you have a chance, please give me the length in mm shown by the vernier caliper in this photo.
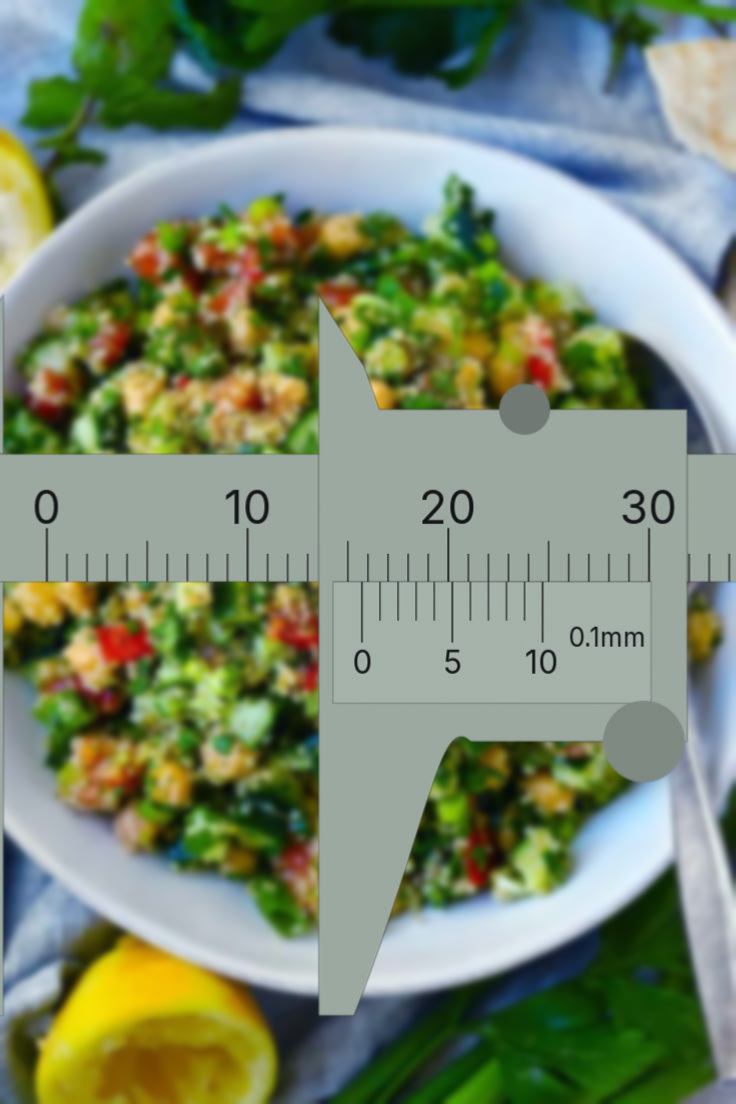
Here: 15.7 mm
